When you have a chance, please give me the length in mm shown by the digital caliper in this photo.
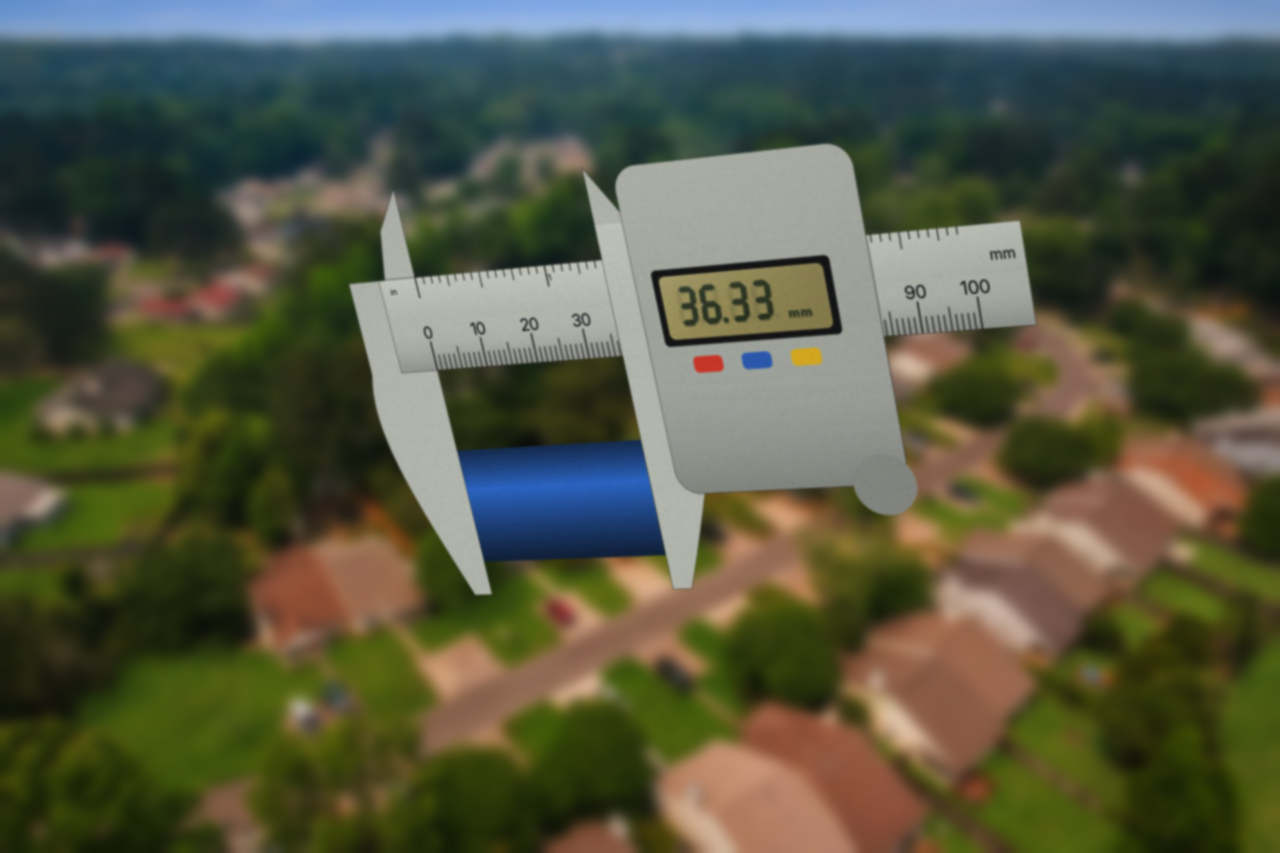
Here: 36.33 mm
